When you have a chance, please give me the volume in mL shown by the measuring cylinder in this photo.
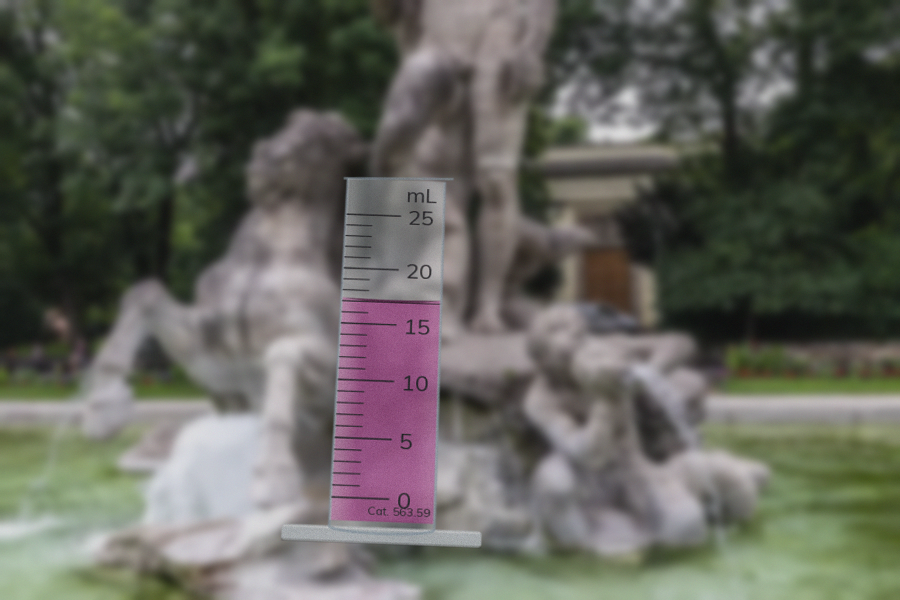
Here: 17 mL
